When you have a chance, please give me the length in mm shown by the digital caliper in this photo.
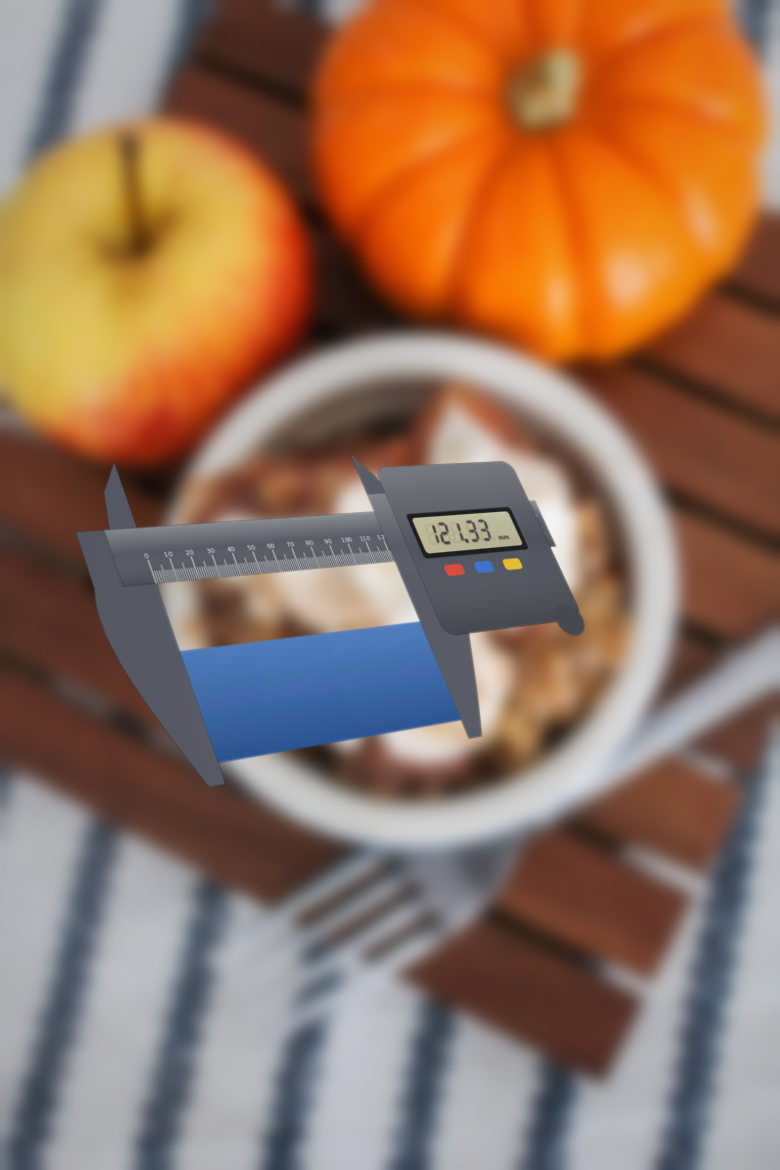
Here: 121.33 mm
